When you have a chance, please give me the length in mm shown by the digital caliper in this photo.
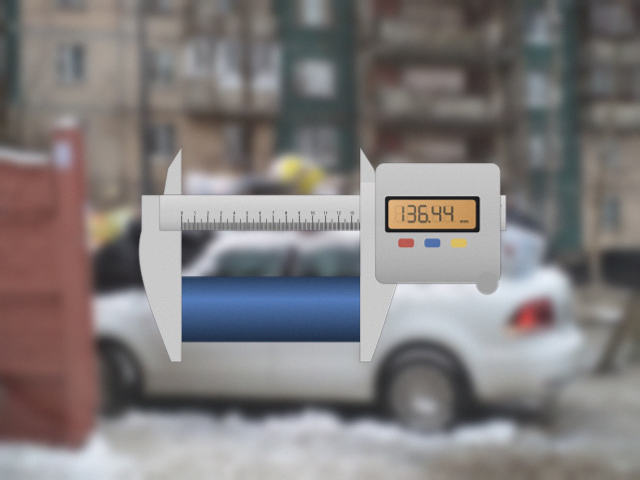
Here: 136.44 mm
